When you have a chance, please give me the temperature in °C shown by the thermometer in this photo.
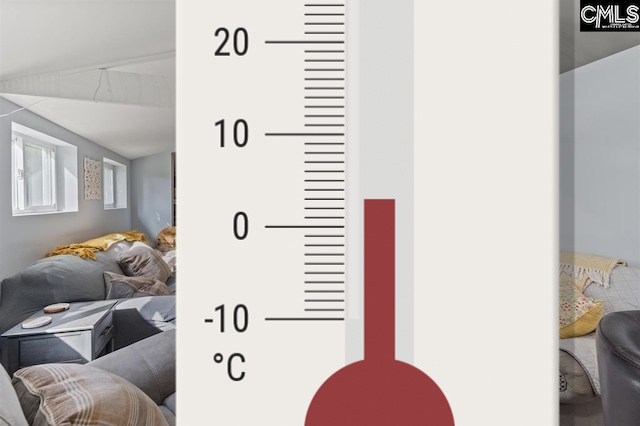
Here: 3 °C
